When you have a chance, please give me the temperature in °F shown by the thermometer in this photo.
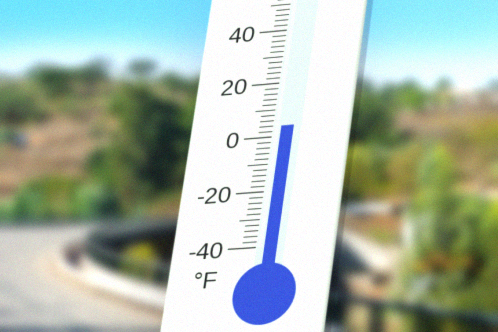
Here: 4 °F
